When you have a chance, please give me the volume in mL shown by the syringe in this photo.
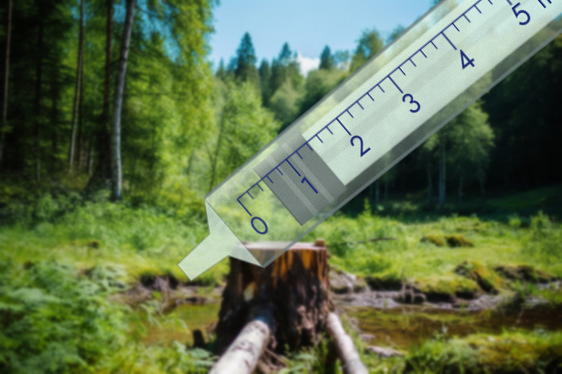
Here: 0.5 mL
